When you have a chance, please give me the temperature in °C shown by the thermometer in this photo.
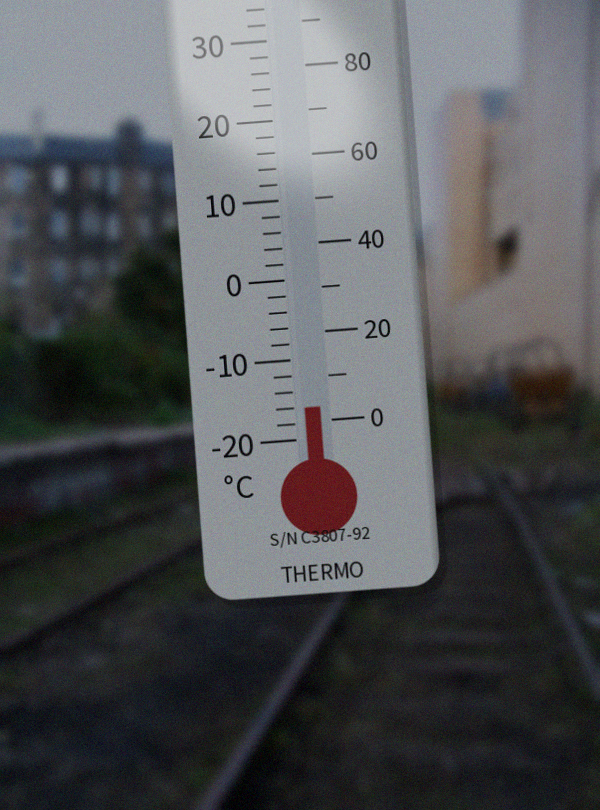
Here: -16 °C
